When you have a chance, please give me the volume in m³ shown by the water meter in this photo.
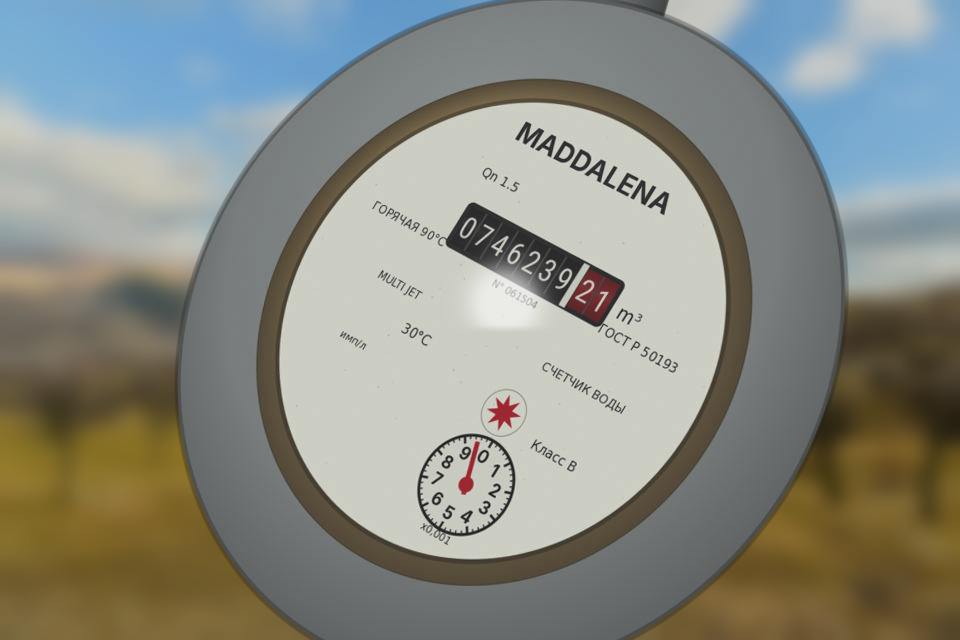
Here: 746239.209 m³
